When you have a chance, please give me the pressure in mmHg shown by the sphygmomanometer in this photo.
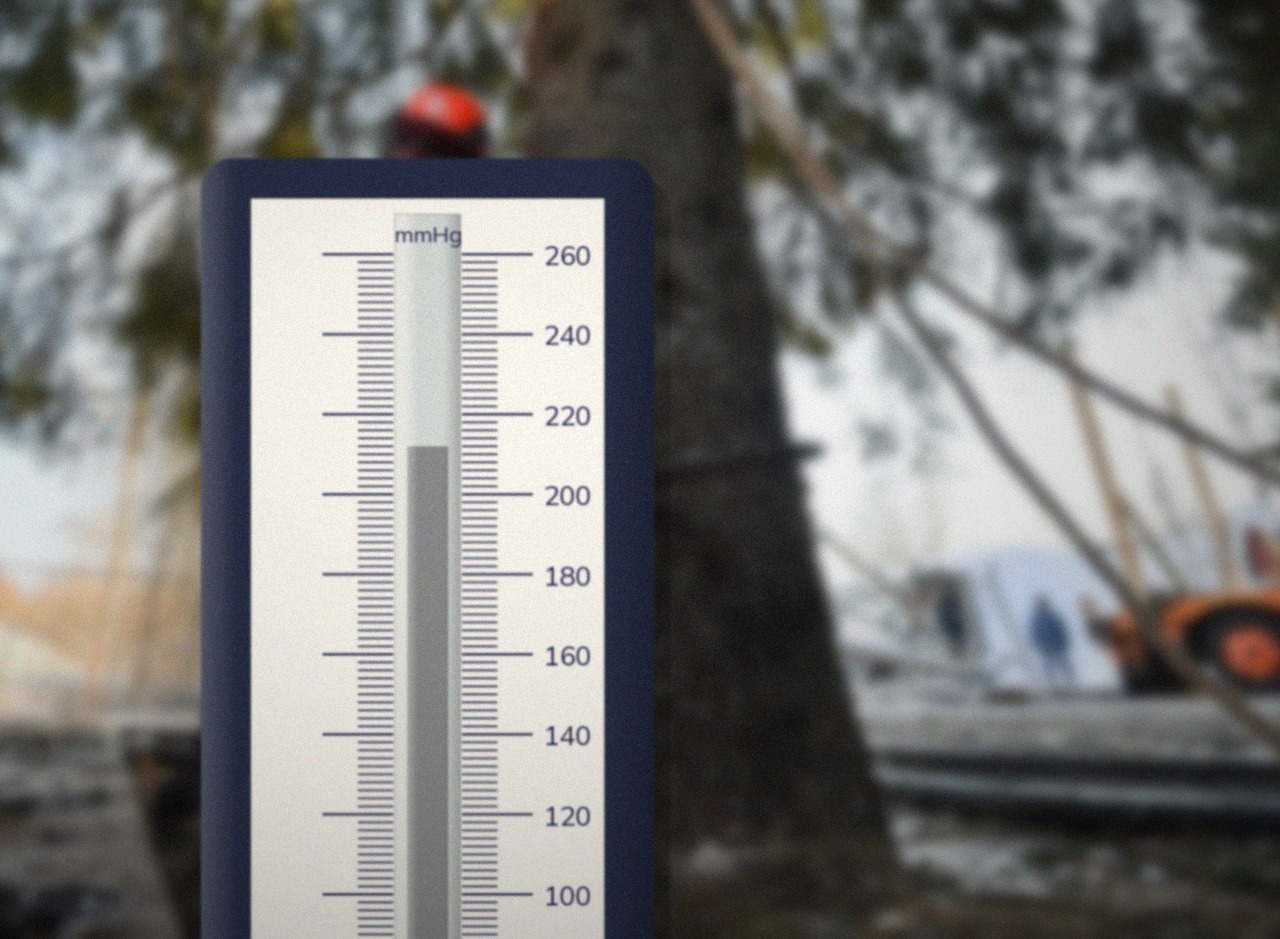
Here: 212 mmHg
